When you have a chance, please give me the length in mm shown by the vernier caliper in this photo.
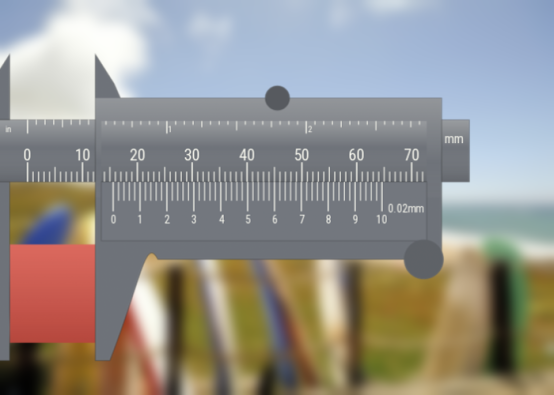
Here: 15.6 mm
